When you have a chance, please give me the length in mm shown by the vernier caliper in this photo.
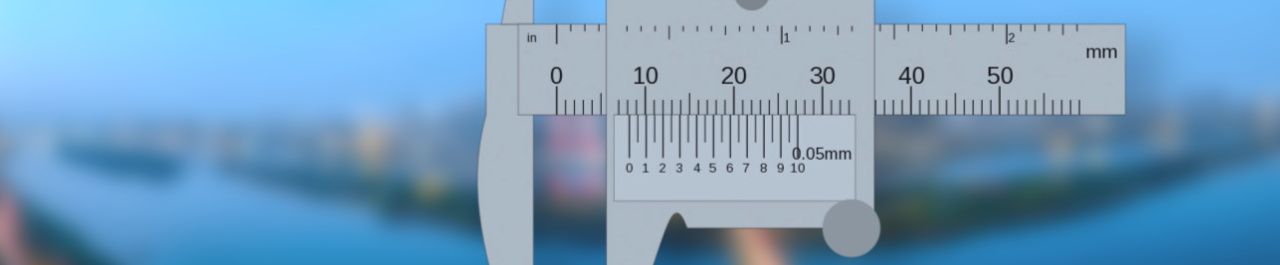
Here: 8.2 mm
